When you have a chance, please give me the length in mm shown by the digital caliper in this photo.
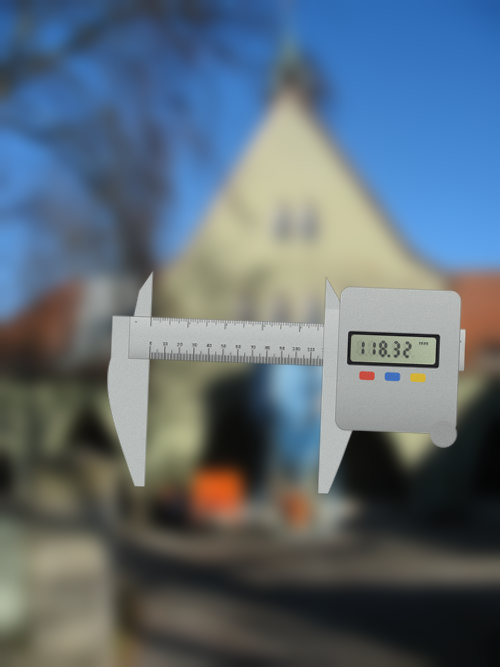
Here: 118.32 mm
